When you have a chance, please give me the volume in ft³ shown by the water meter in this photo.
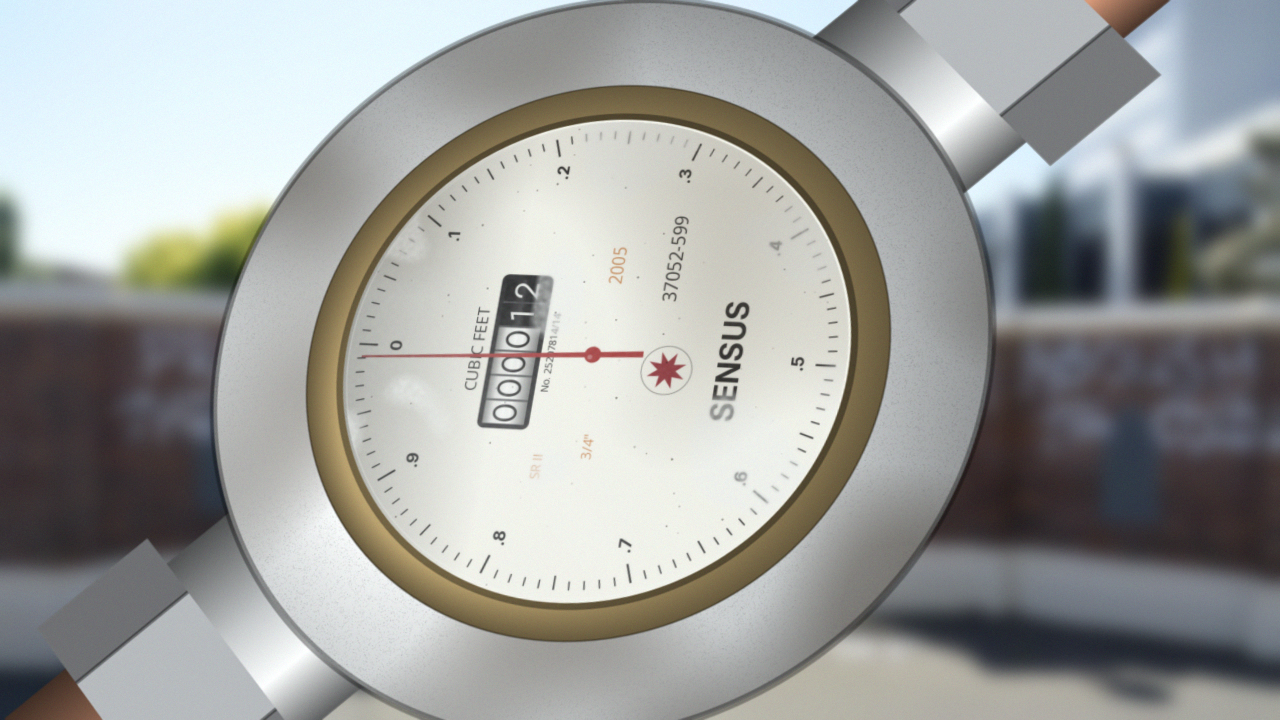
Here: 11.99 ft³
